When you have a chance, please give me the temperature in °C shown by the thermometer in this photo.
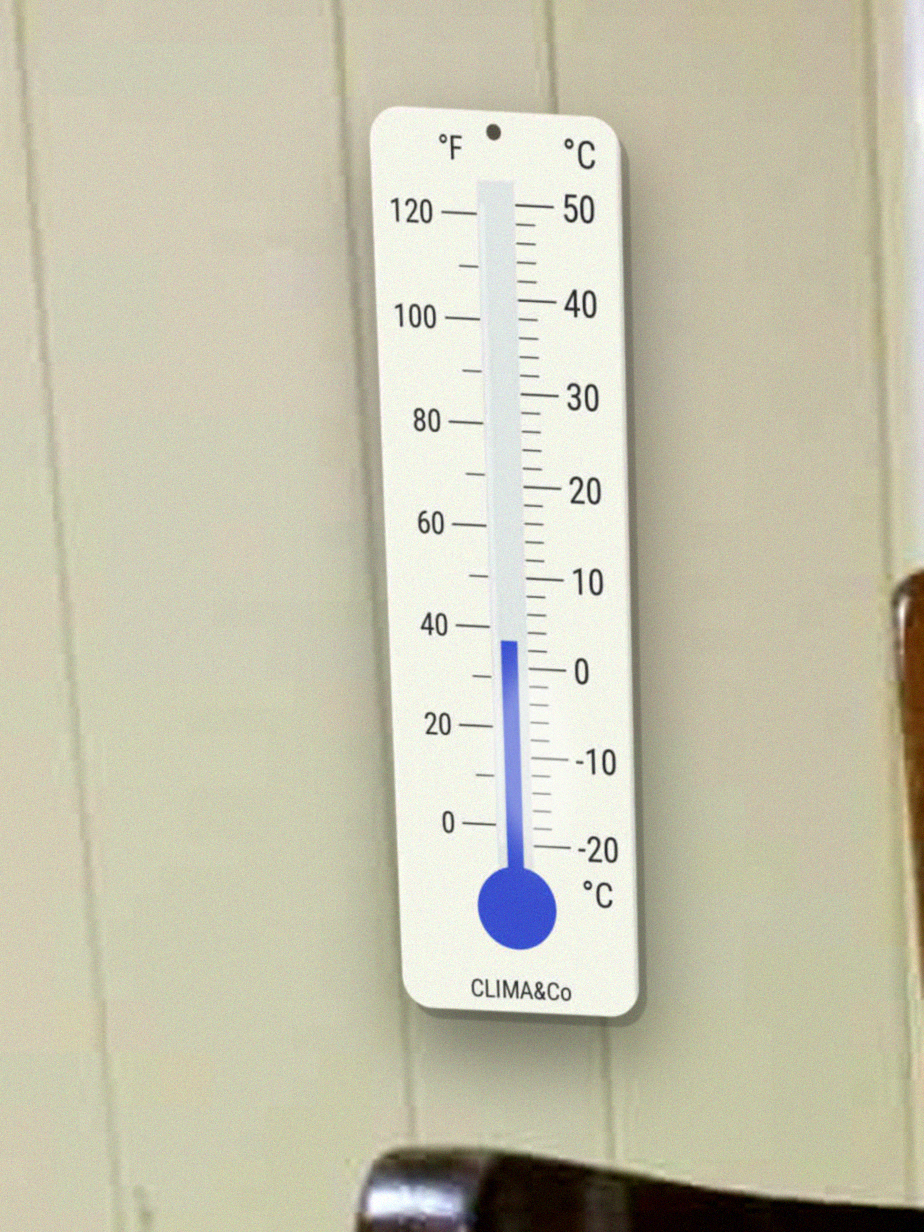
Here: 3 °C
